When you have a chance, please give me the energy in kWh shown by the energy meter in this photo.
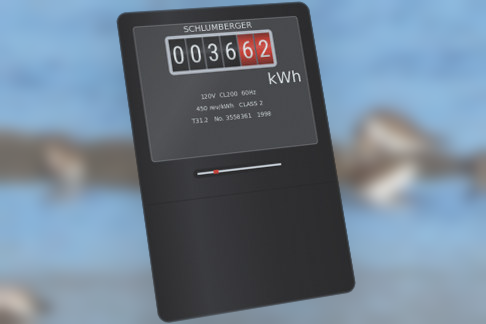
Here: 36.62 kWh
